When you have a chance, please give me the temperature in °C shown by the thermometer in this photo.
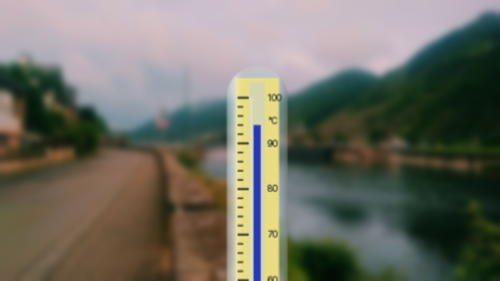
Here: 94 °C
